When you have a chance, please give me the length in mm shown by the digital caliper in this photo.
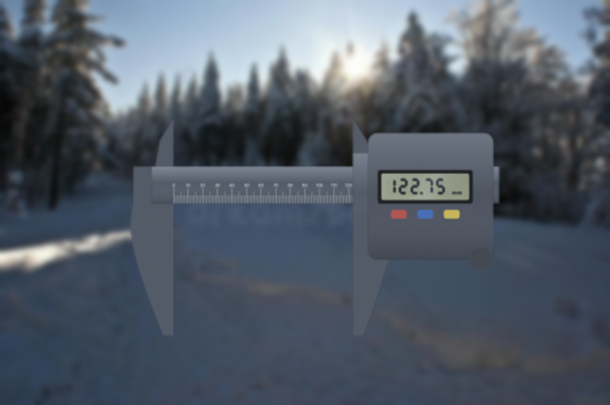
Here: 122.75 mm
